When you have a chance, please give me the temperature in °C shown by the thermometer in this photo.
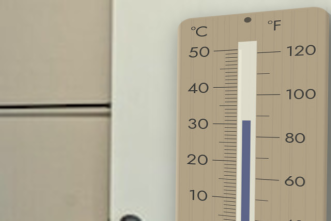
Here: 31 °C
